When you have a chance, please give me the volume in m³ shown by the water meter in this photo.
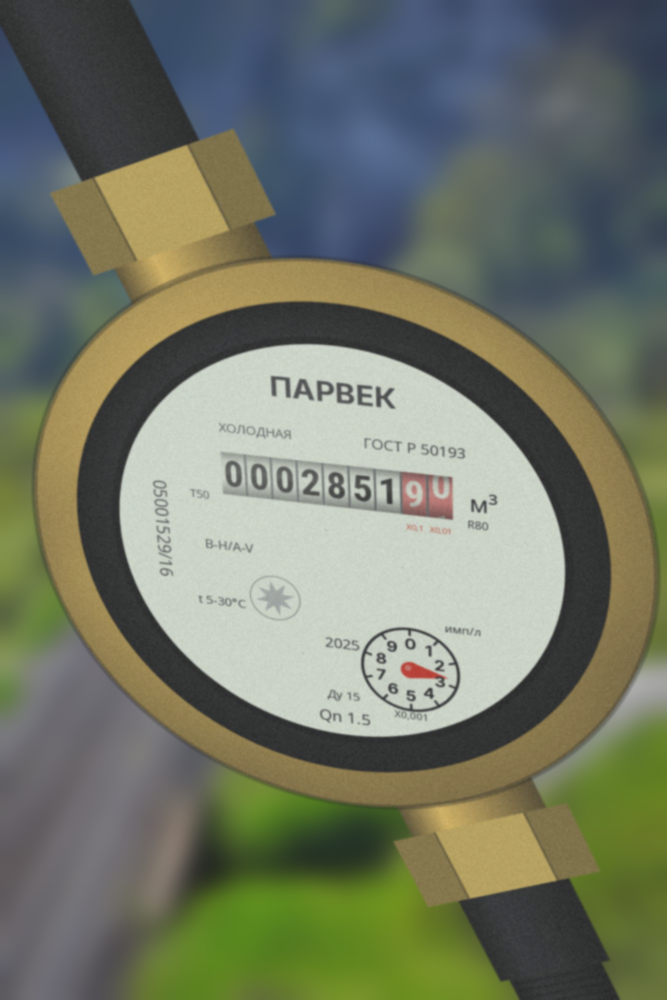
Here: 2851.902 m³
